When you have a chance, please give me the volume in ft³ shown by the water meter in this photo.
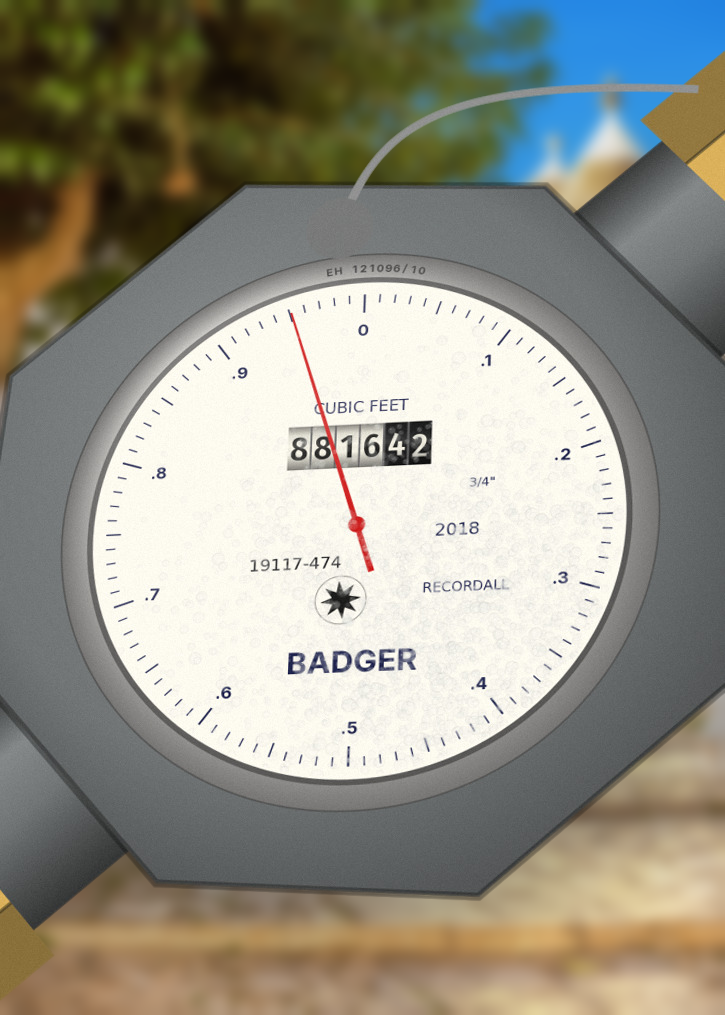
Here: 881641.95 ft³
